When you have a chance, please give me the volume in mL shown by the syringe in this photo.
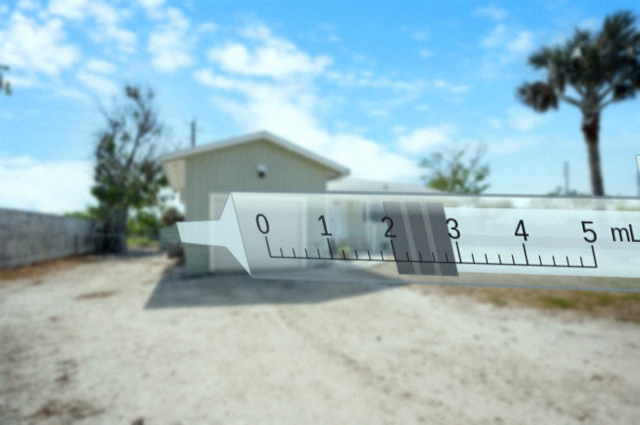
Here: 2 mL
